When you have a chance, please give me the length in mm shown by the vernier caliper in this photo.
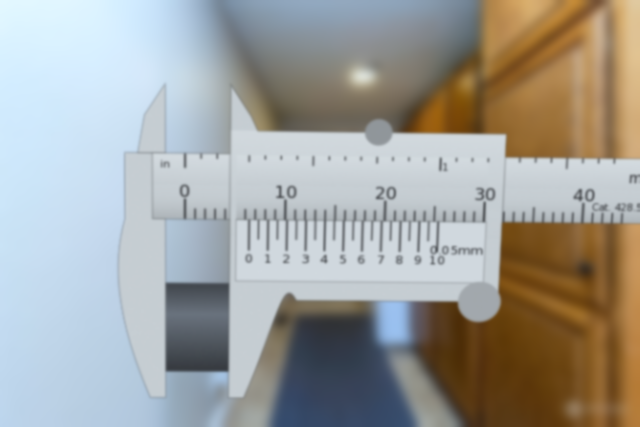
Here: 6.4 mm
